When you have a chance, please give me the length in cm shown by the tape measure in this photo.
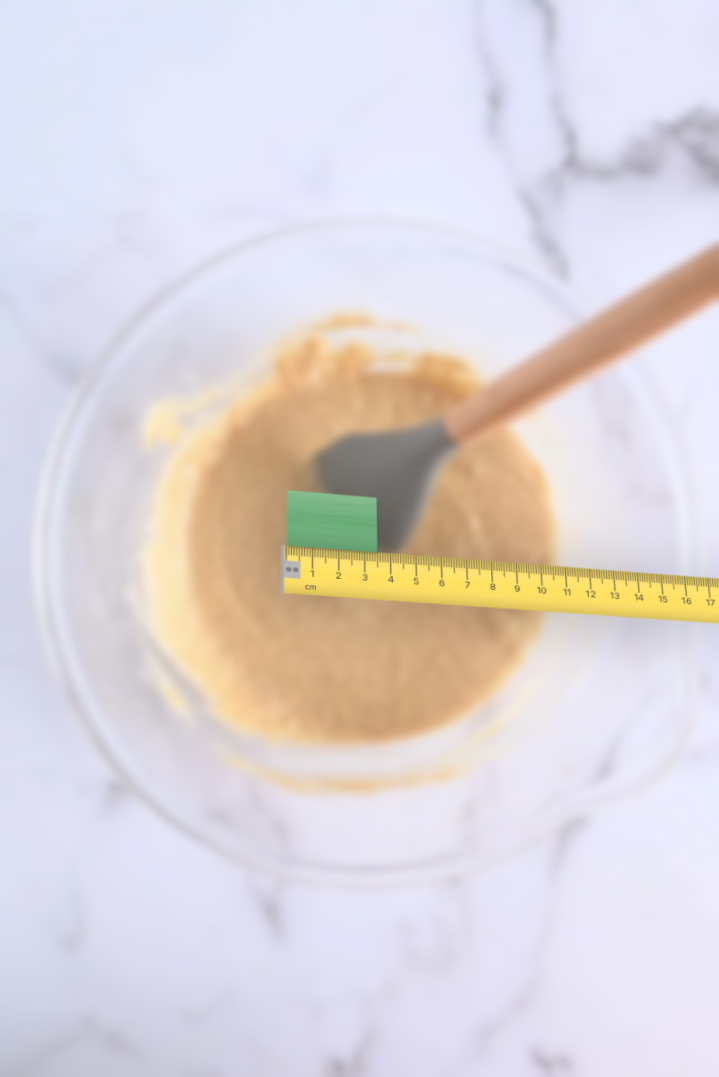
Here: 3.5 cm
